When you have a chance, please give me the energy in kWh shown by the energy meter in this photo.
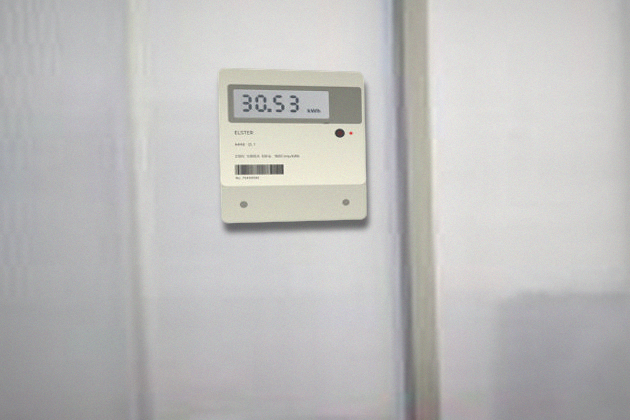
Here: 30.53 kWh
